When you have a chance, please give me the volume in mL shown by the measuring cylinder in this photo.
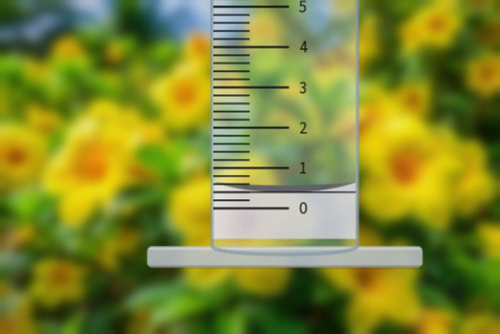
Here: 0.4 mL
